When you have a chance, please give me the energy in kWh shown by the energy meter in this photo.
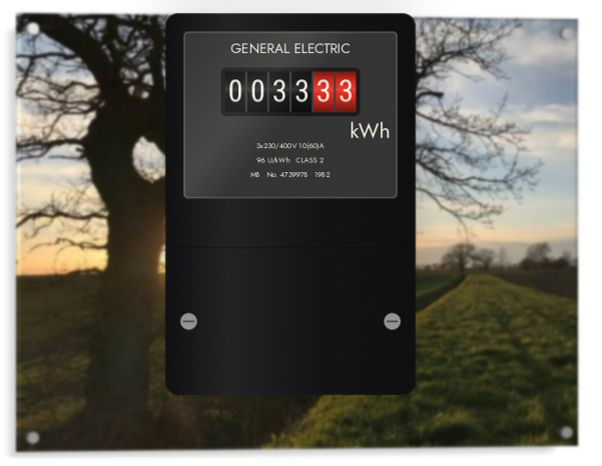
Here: 33.33 kWh
